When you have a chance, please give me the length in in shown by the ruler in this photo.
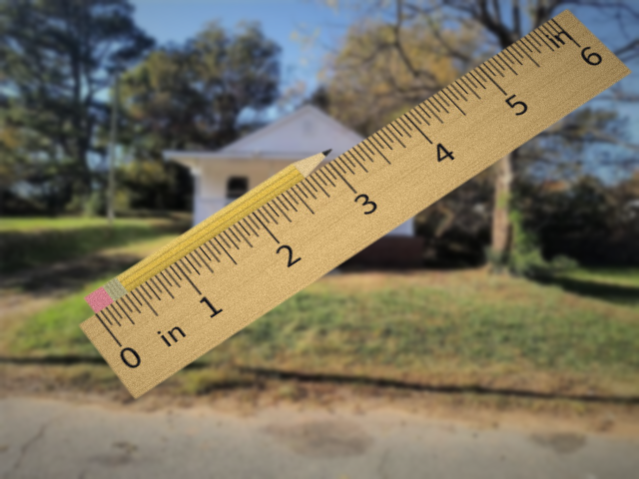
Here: 3.125 in
